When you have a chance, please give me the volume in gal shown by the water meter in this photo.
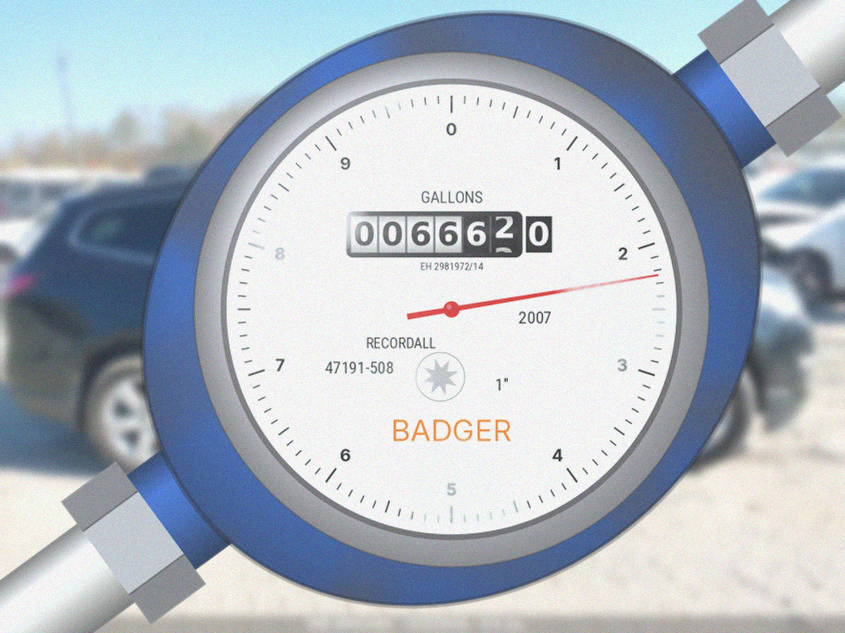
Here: 66622.2 gal
